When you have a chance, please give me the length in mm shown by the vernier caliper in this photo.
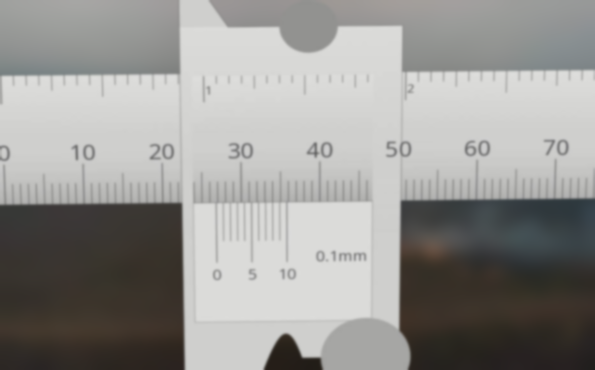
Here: 26.8 mm
